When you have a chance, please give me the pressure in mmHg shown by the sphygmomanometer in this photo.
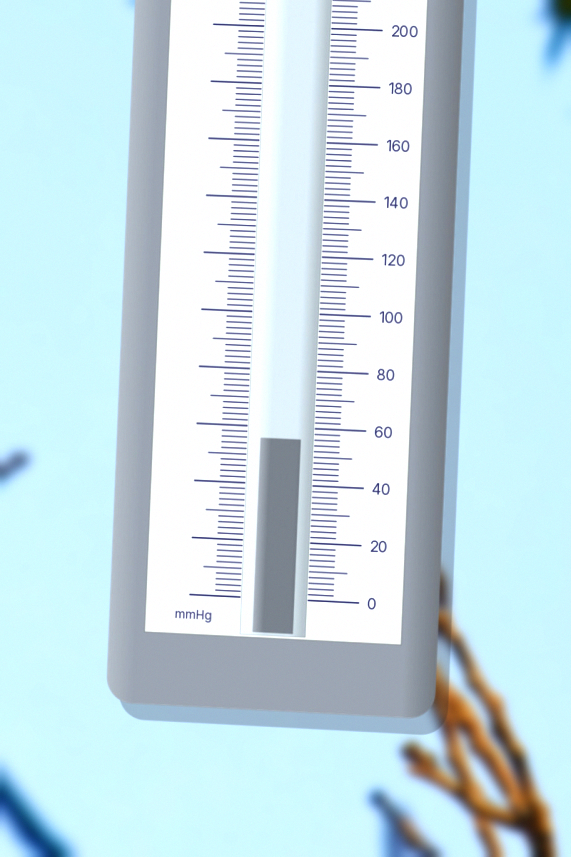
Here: 56 mmHg
